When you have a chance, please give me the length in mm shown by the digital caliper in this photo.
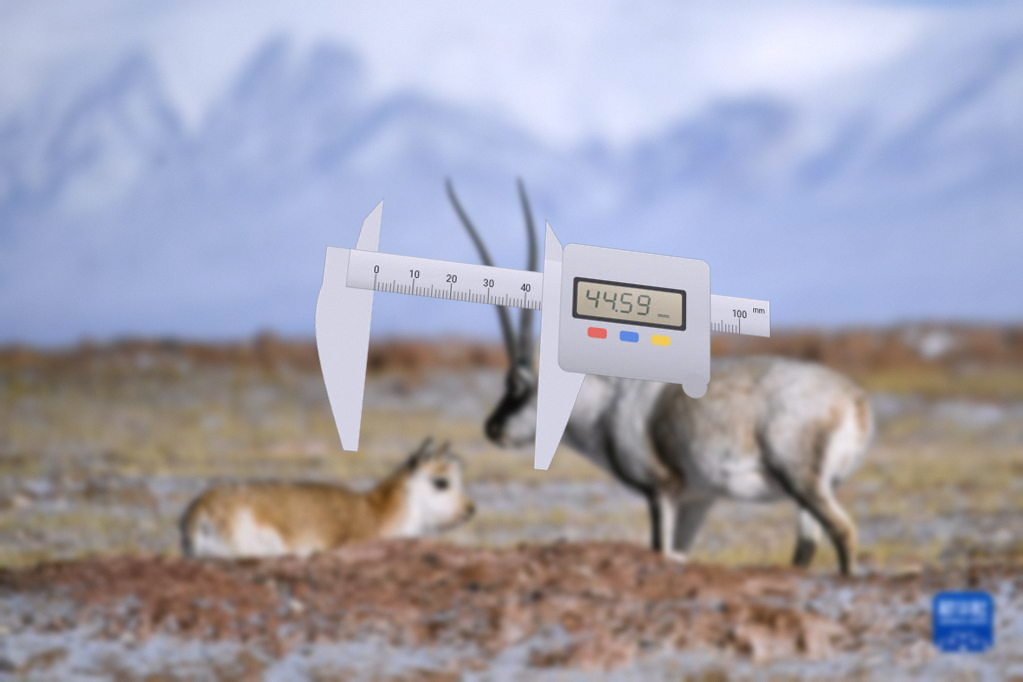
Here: 44.59 mm
